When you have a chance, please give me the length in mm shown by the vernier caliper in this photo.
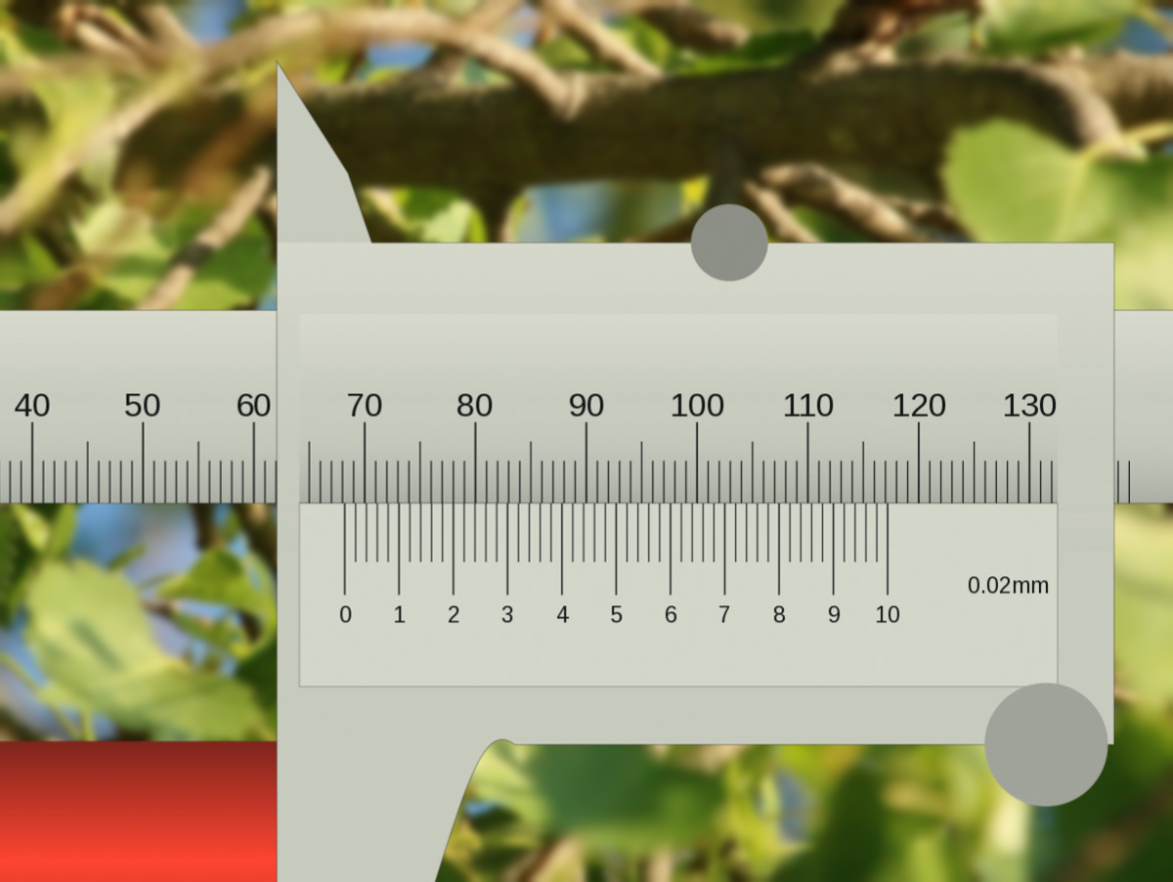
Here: 68.2 mm
